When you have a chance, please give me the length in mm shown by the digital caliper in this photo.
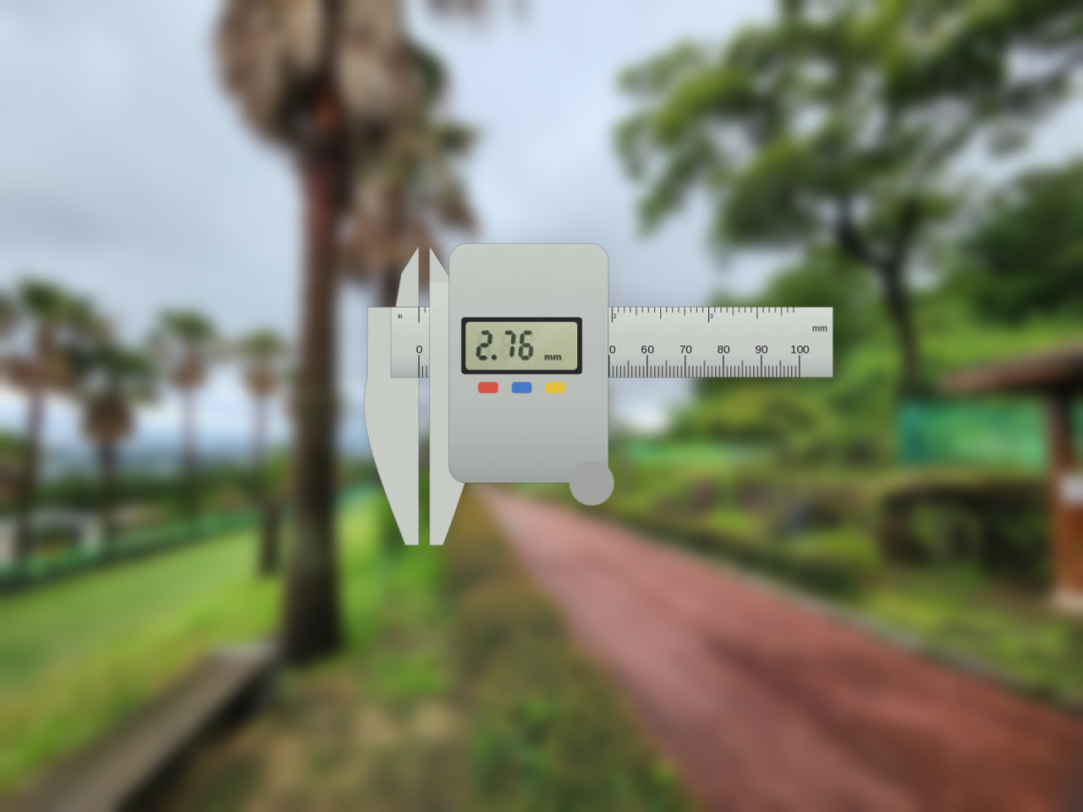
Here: 2.76 mm
